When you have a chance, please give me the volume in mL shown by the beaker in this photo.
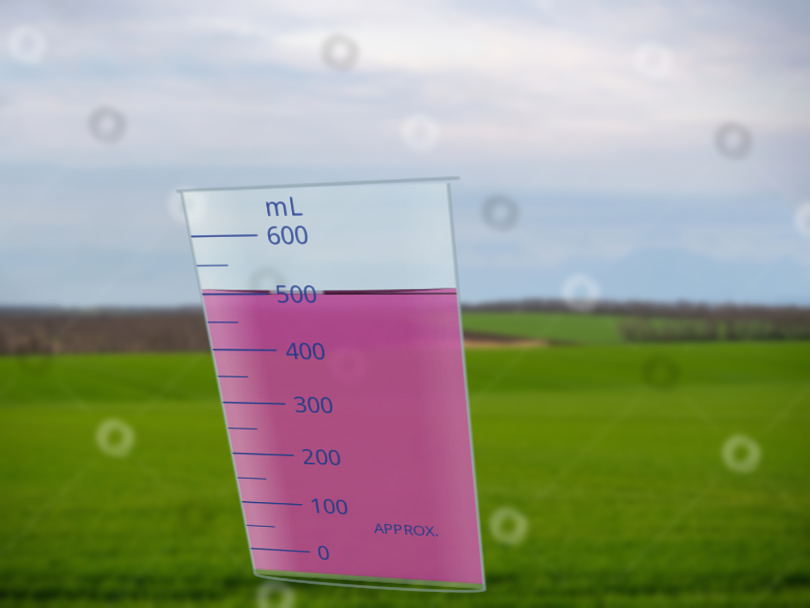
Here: 500 mL
